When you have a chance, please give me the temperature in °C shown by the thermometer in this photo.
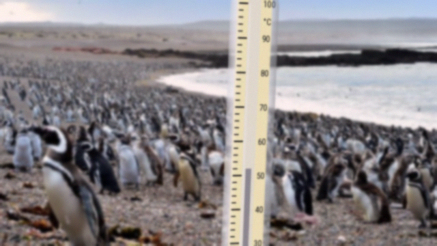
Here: 52 °C
